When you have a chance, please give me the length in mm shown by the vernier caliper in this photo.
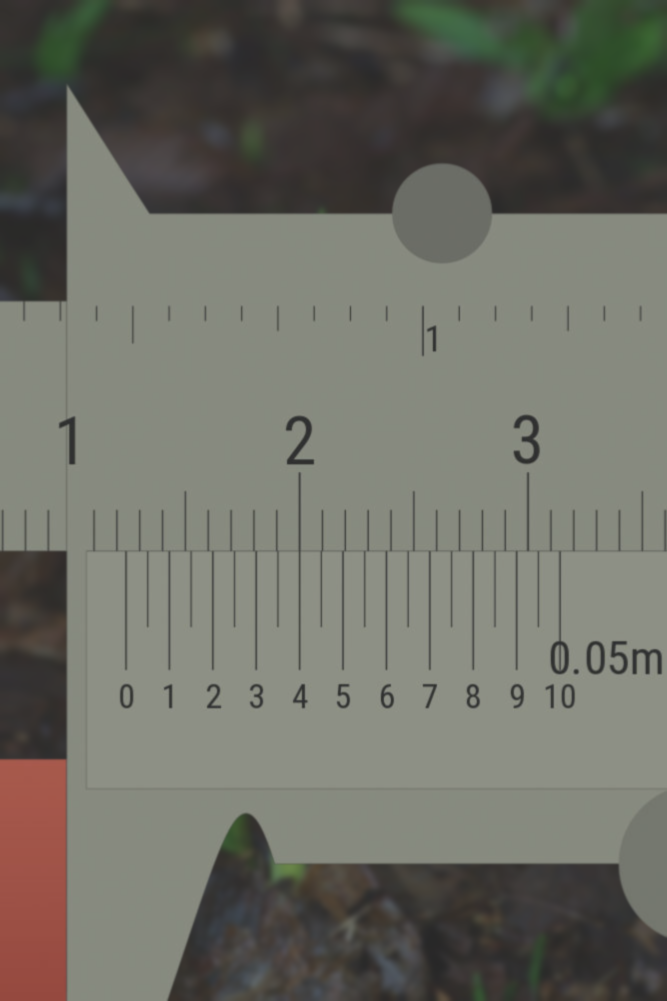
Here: 12.4 mm
